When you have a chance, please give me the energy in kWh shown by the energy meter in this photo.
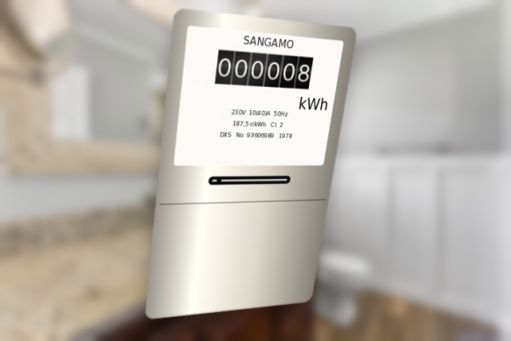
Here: 8 kWh
